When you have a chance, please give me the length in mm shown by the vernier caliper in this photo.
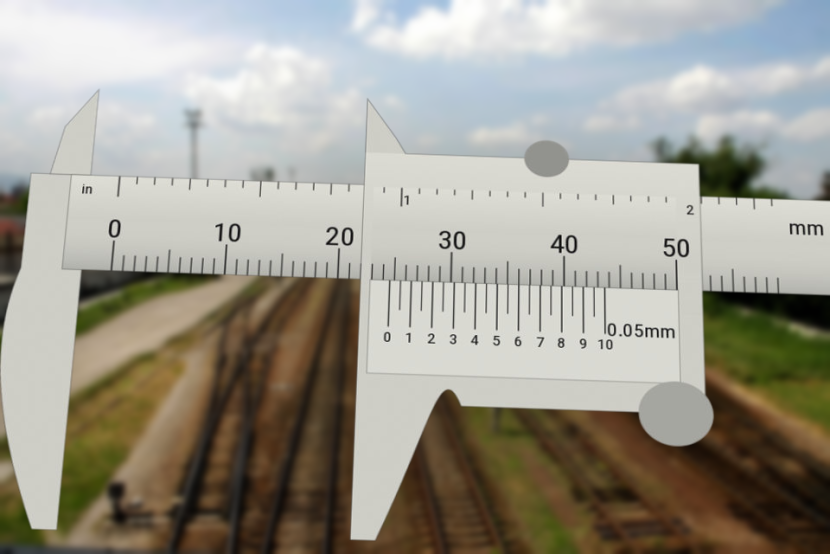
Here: 24.6 mm
